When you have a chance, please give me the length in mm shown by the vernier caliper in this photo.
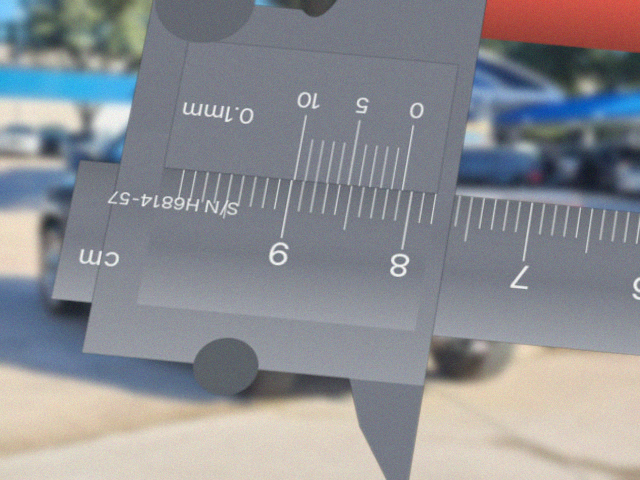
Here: 80.8 mm
